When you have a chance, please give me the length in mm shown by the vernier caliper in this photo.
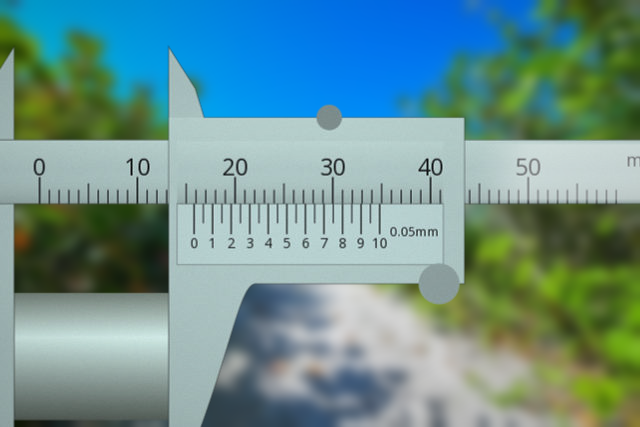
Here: 15.8 mm
